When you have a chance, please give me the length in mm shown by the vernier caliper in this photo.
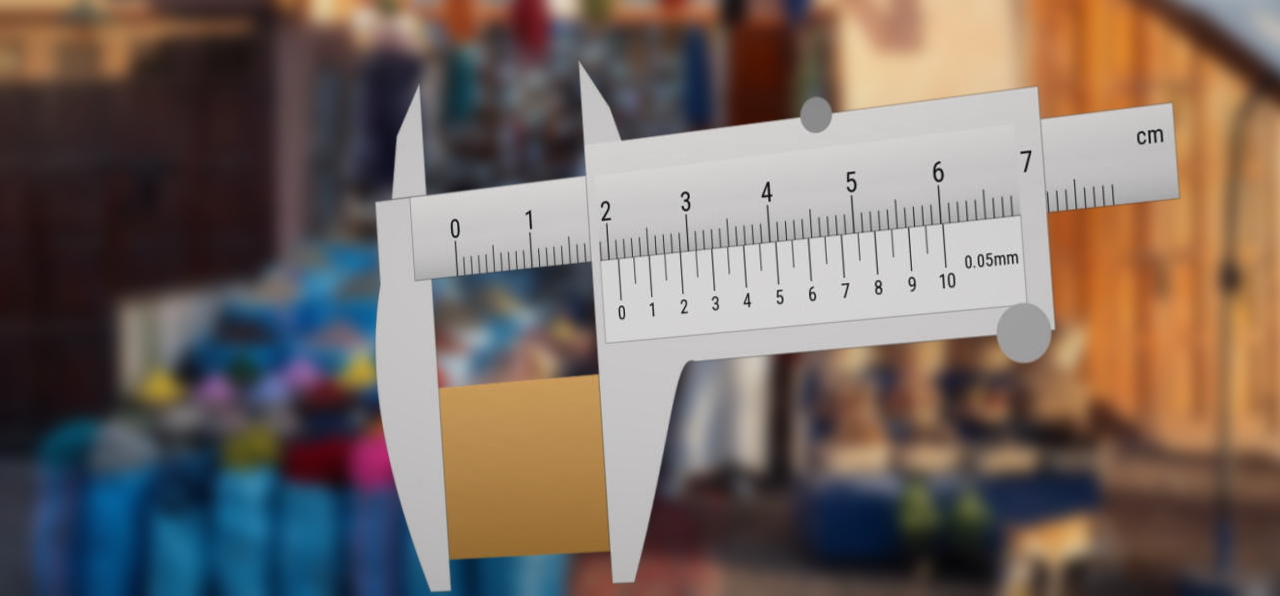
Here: 21.2 mm
